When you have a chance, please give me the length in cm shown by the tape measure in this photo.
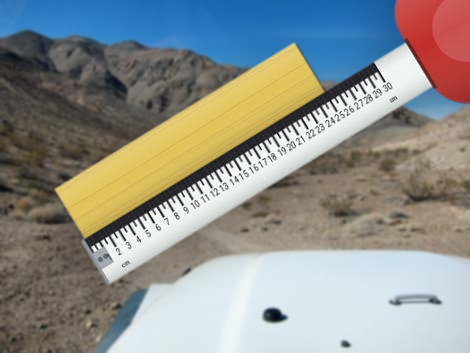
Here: 25 cm
